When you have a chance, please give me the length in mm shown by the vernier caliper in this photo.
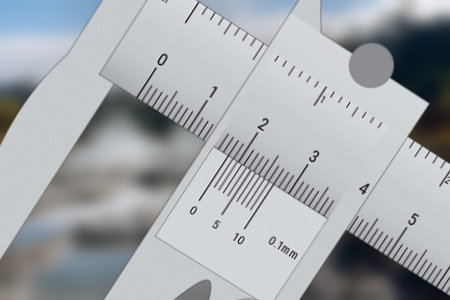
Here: 18.0 mm
